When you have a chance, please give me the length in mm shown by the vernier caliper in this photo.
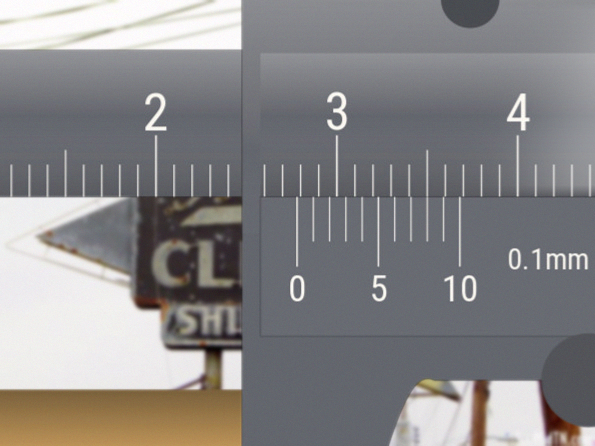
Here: 27.8 mm
